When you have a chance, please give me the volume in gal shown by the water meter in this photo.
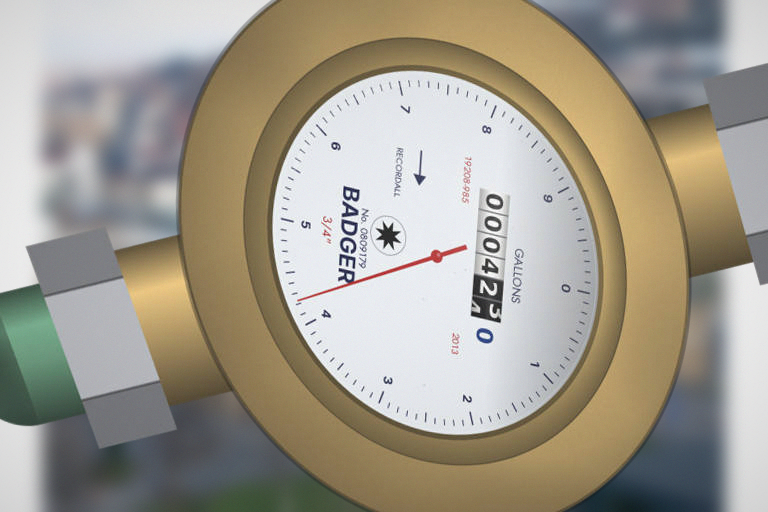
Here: 4234.2 gal
